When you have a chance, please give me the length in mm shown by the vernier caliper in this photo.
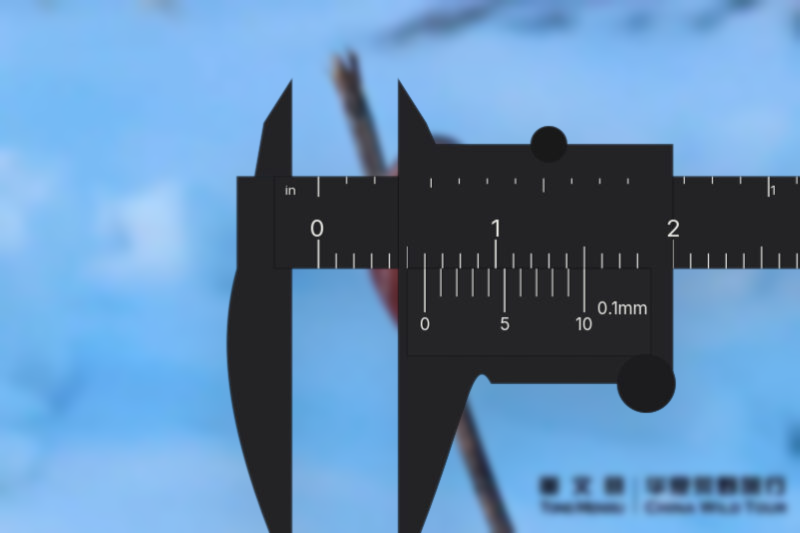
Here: 6.0 mm
